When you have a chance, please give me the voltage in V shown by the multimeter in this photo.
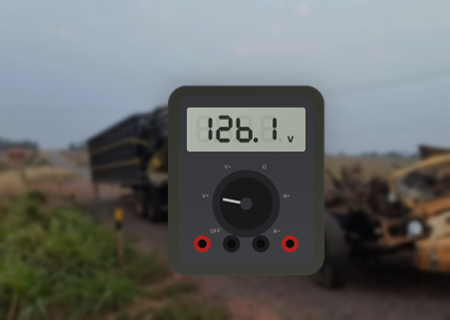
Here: 126.1 V
